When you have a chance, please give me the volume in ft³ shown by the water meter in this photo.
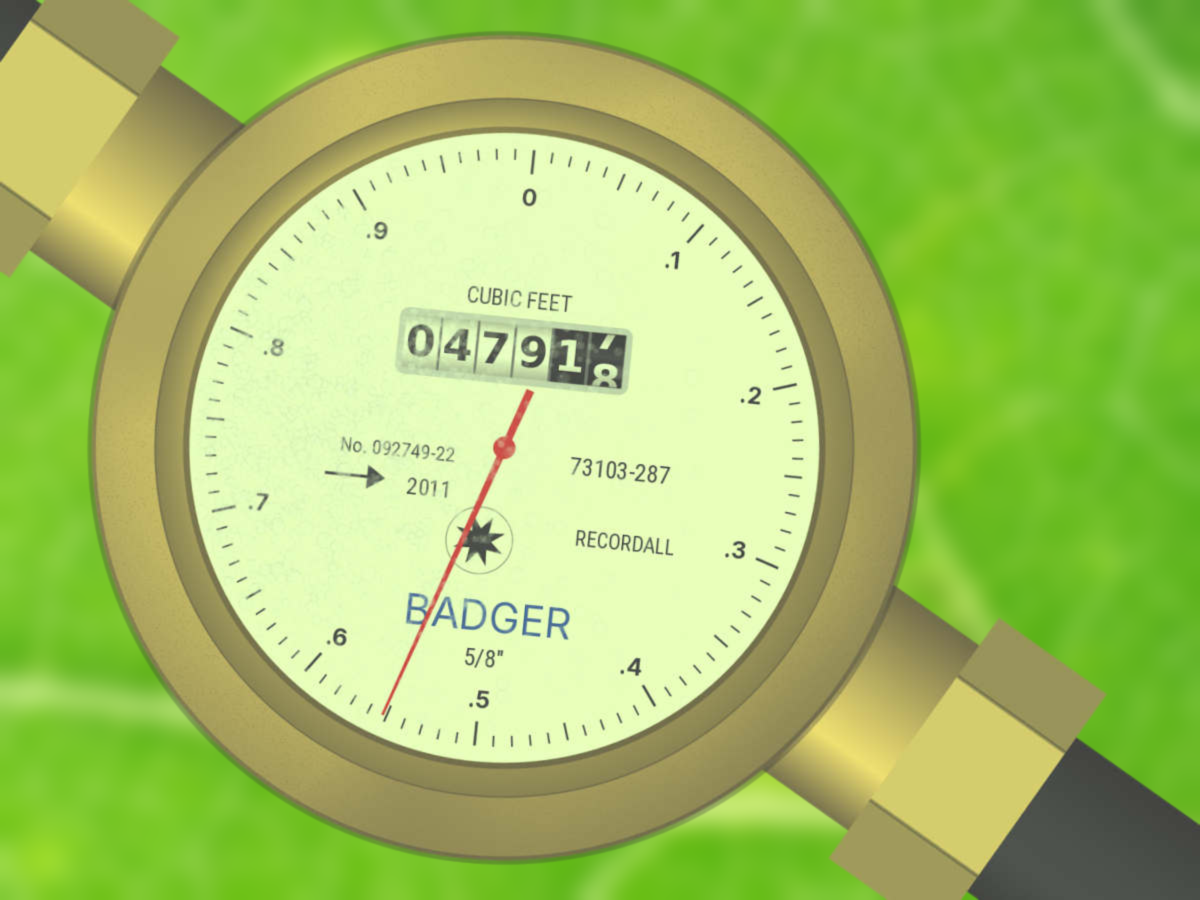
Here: 47917.55 ft³
